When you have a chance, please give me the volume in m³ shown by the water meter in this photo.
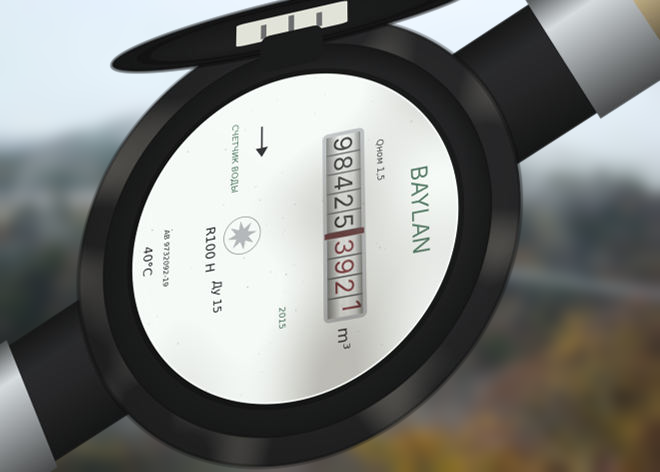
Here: 98425.3921 m³
